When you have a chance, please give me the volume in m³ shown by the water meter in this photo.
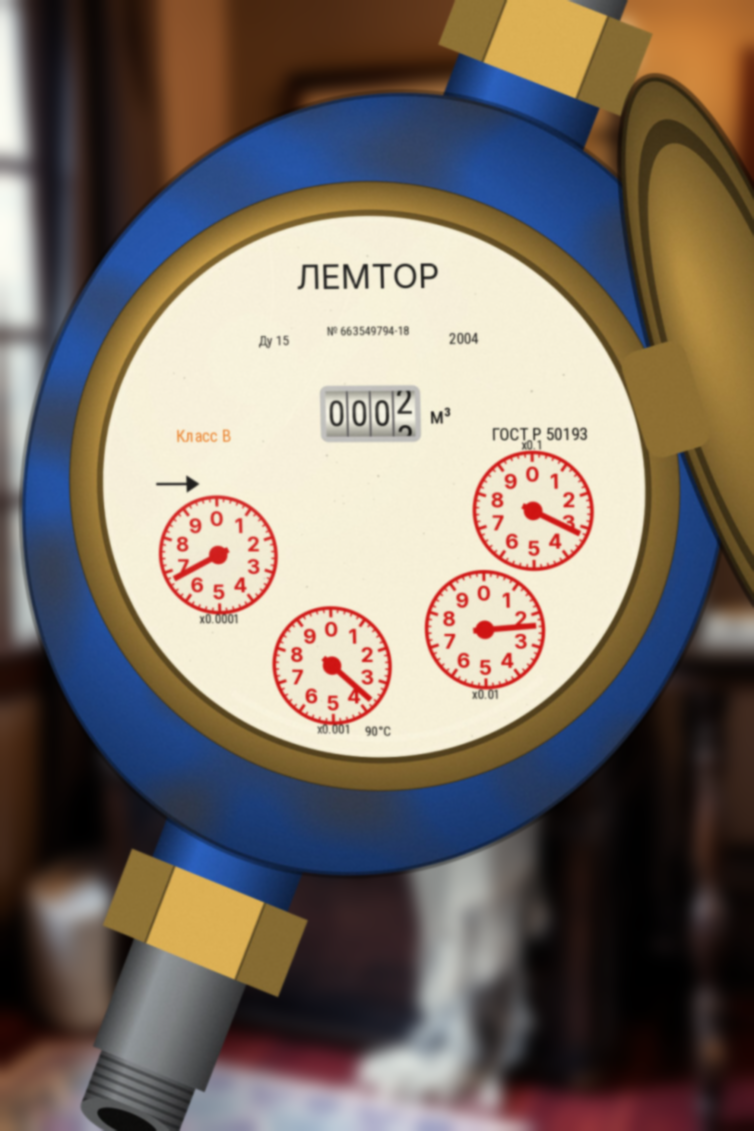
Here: 2.3236 m³
